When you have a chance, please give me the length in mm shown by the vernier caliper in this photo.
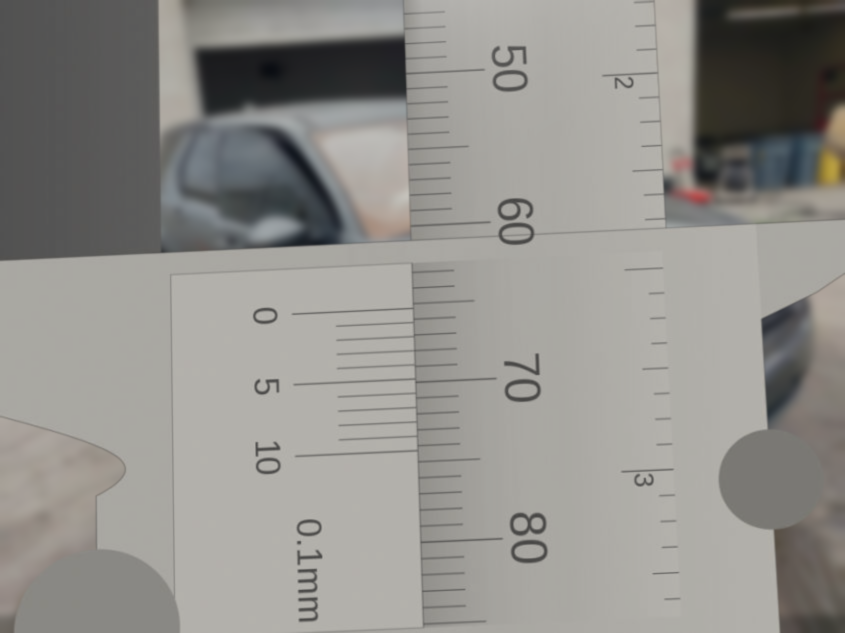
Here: 65.3 mm
